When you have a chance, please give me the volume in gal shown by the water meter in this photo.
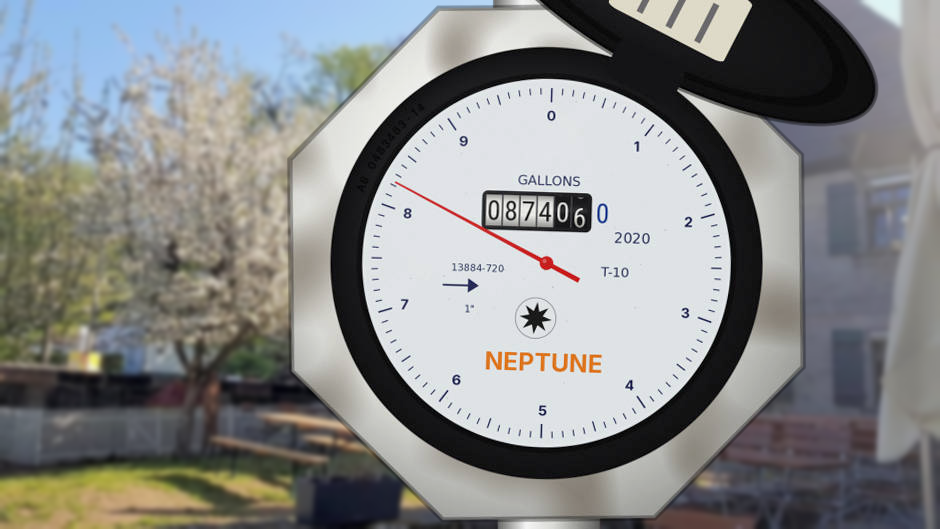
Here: 874058.2 gal
